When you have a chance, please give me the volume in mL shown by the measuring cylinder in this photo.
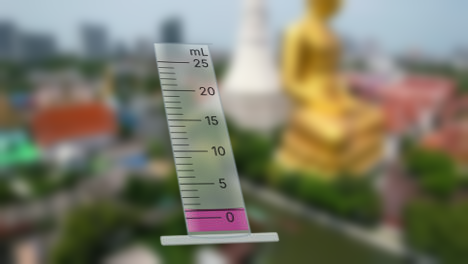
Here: 1 mL
